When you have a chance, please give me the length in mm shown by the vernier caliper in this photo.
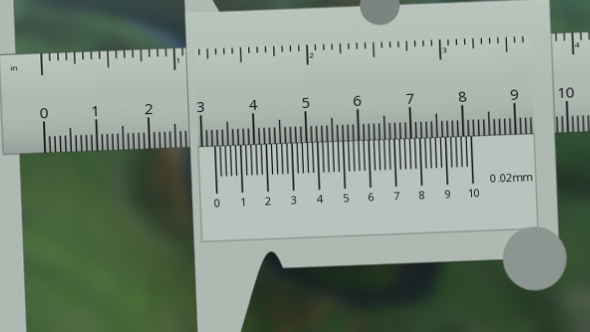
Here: 32.5 mm
